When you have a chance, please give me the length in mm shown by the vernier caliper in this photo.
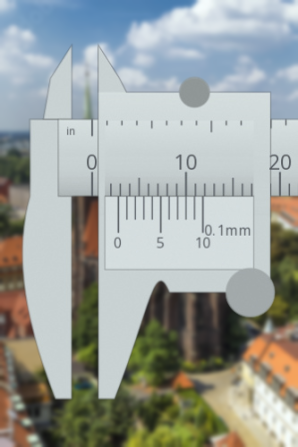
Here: 2.8 mm
